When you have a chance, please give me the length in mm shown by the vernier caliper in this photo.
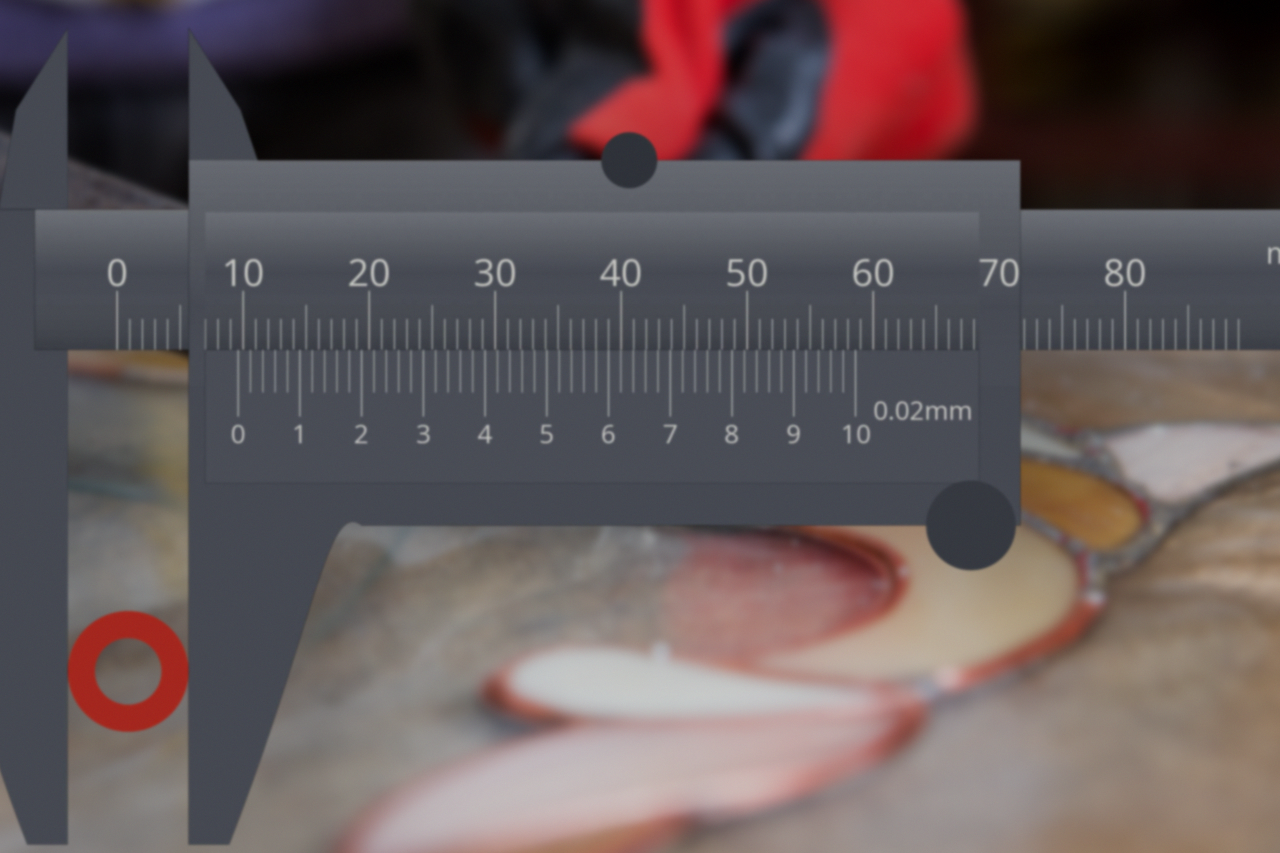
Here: 9.6 mm
